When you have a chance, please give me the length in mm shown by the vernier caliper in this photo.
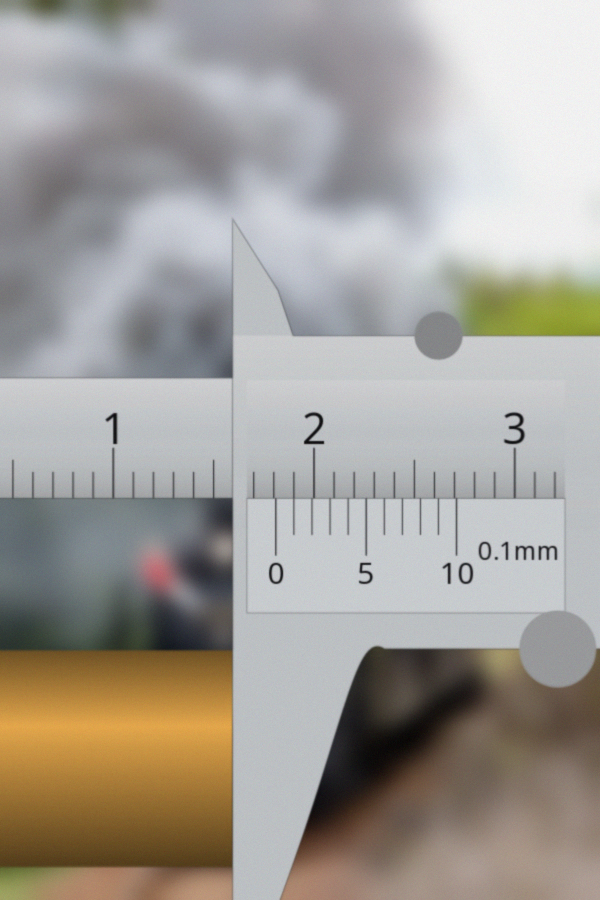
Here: 18.1 mm
